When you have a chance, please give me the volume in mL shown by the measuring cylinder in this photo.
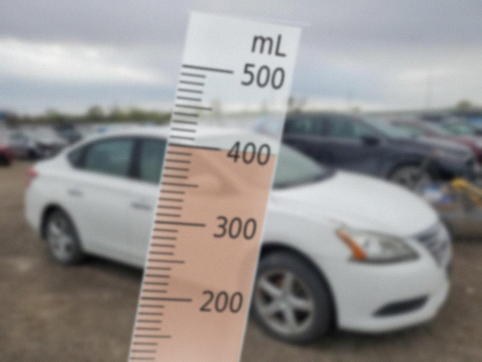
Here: 400 mL
